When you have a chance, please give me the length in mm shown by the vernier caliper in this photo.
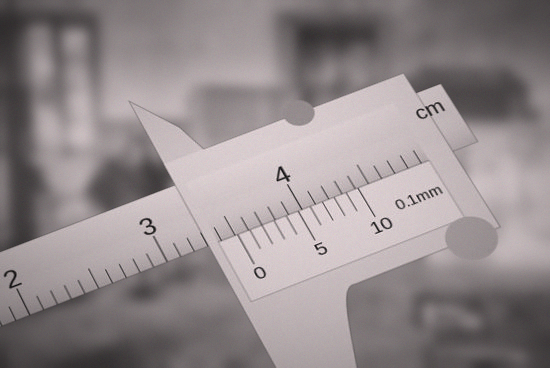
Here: 35.2 mm
